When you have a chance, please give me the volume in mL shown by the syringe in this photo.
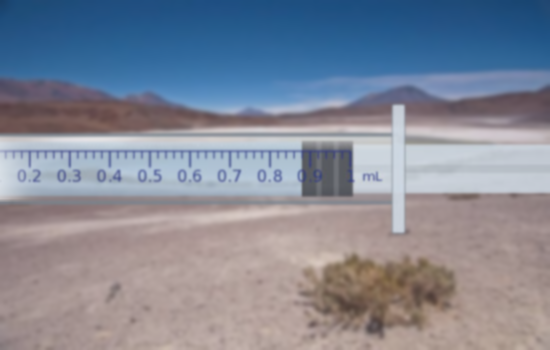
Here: 0.88 mL
